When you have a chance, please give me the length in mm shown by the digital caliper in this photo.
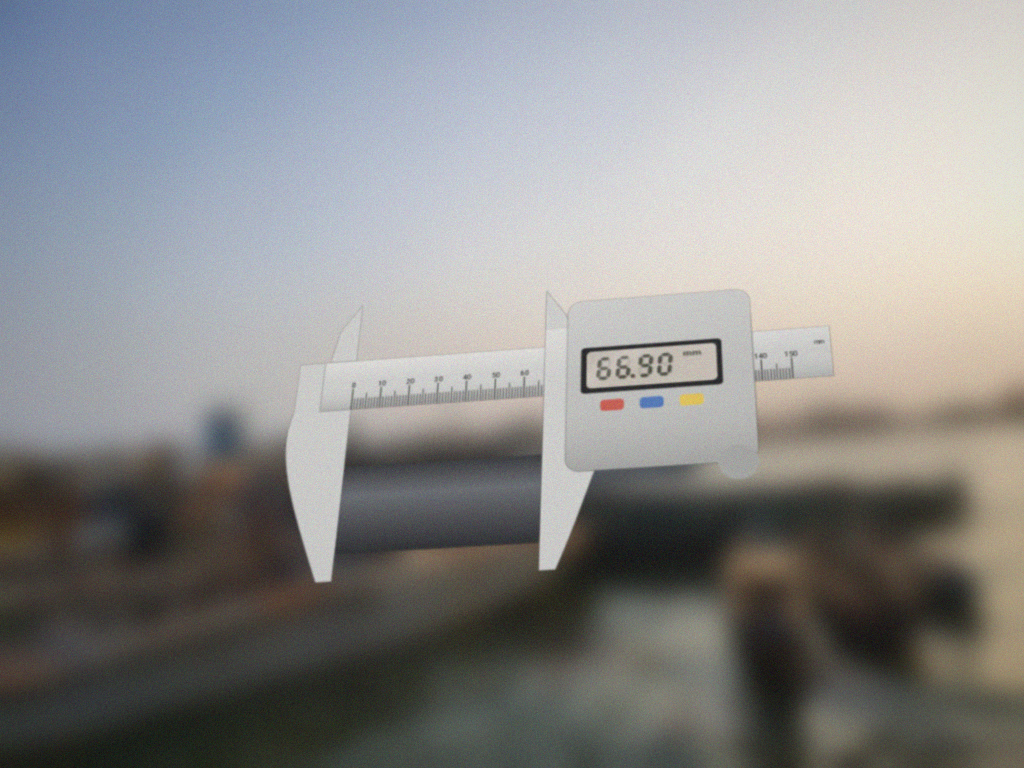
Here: 66.90 mm
